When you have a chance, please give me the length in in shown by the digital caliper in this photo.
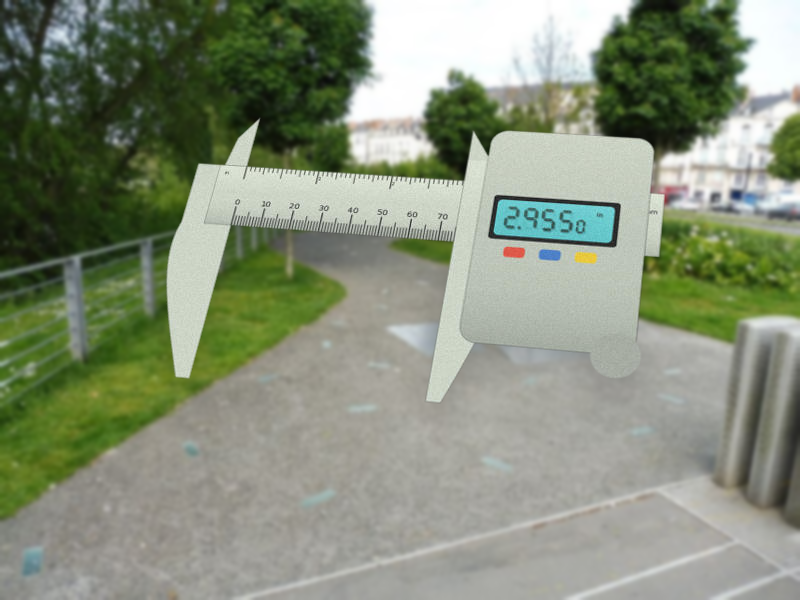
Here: 2.9550 in
